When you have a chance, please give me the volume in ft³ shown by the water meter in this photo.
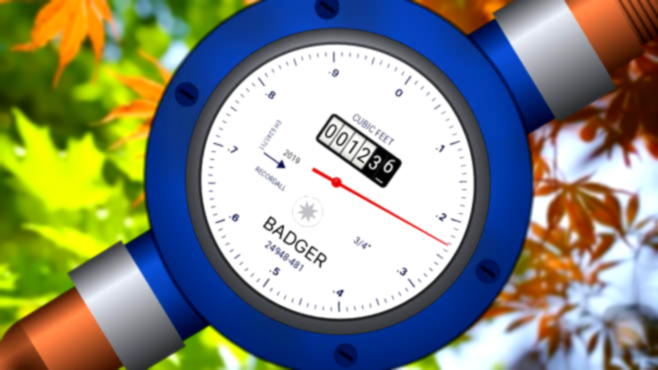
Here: 1236.23 ft³
